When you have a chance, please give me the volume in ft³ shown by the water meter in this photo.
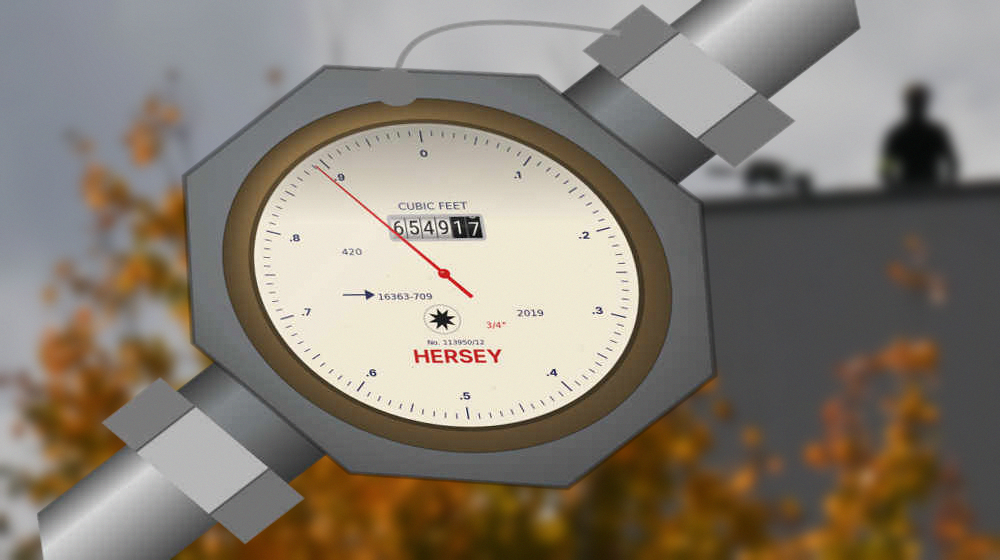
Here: 654916.89 ft³
